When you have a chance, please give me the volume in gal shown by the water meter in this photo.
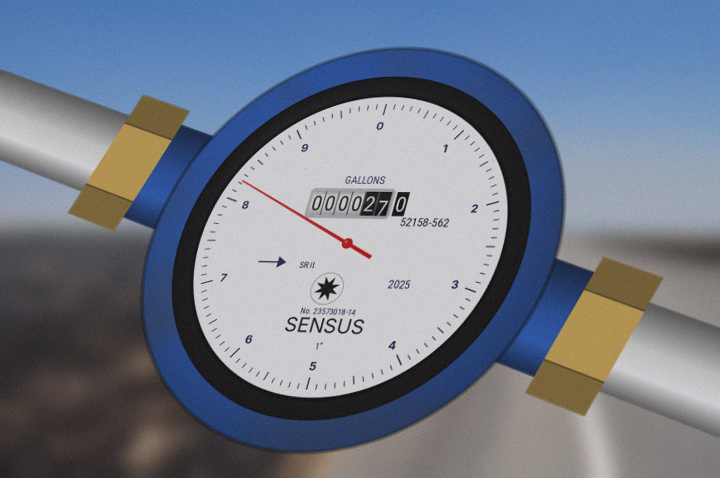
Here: 268.2 gal
